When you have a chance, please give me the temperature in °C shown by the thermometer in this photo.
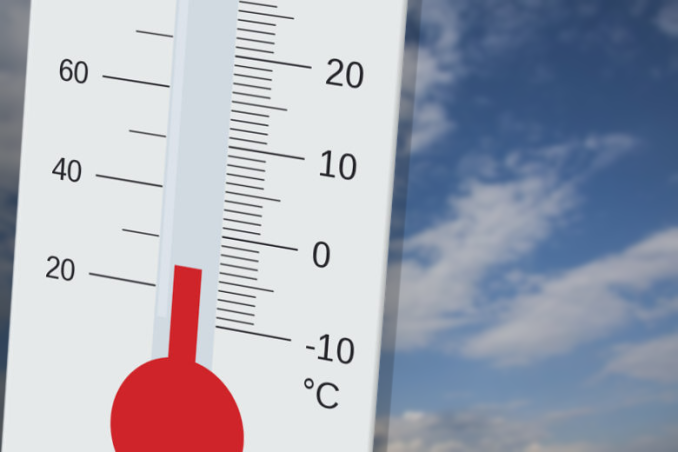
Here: -4 °C
